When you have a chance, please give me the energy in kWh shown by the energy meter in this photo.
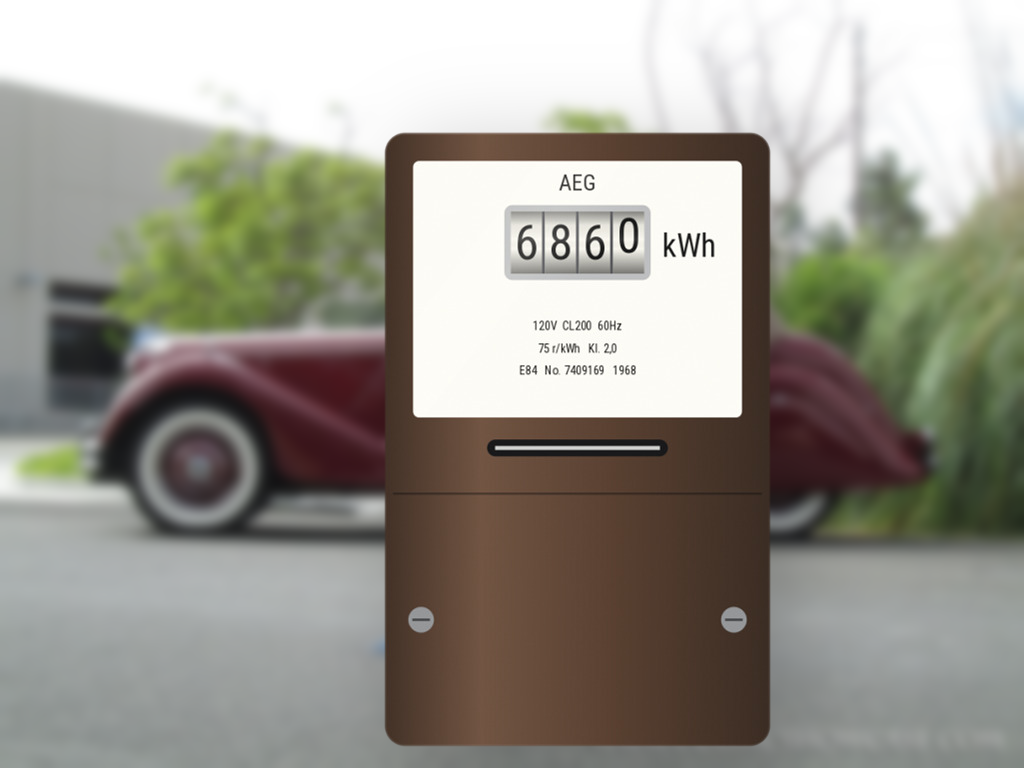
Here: 6860 kWh
